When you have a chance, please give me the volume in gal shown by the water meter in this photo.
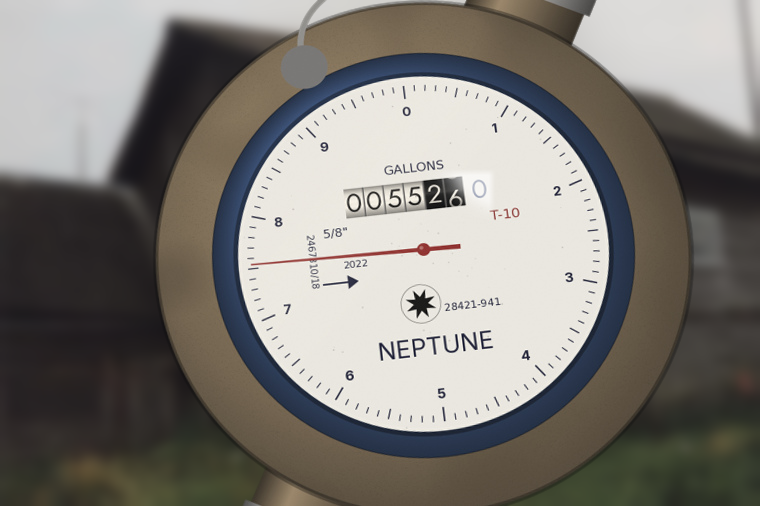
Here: 55257.5 gal
